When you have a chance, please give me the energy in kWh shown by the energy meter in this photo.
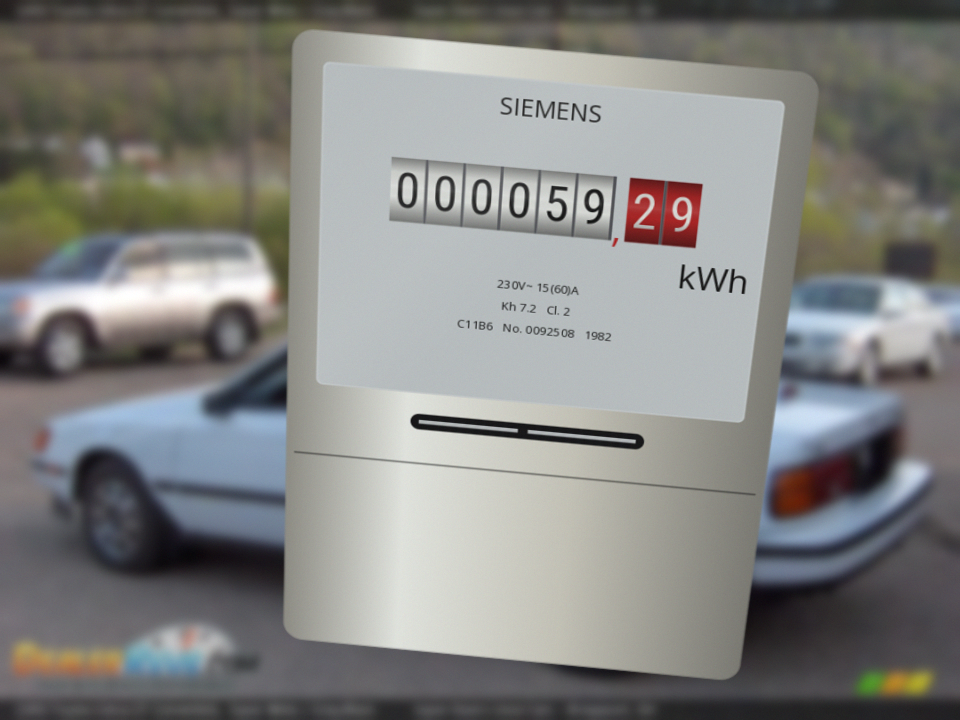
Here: 59.29 kWh
